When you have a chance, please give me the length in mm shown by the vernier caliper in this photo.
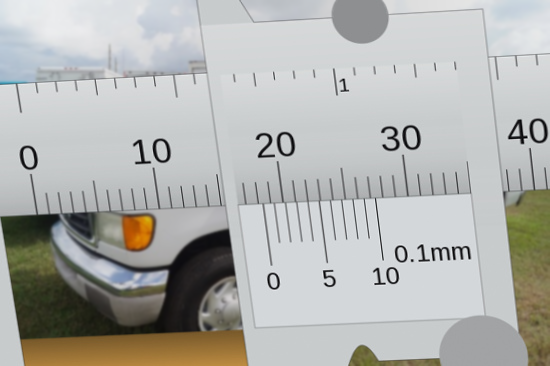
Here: 18.4 mm
